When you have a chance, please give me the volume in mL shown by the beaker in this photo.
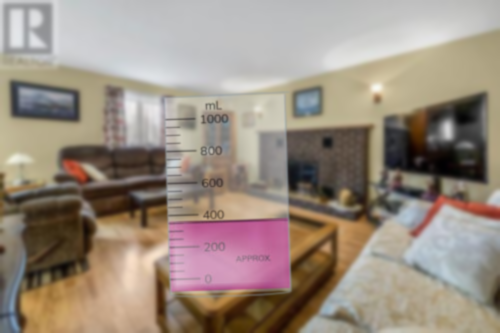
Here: 350 mL
